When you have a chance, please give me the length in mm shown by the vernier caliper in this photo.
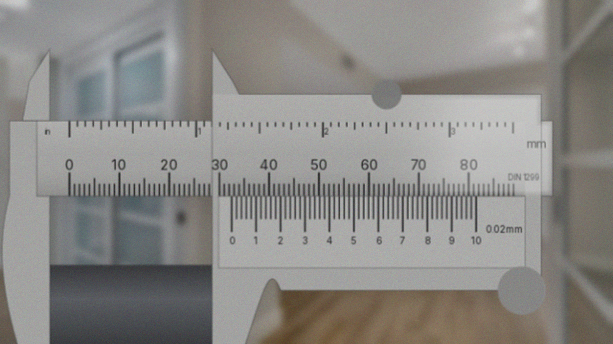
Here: 32.5 mm
